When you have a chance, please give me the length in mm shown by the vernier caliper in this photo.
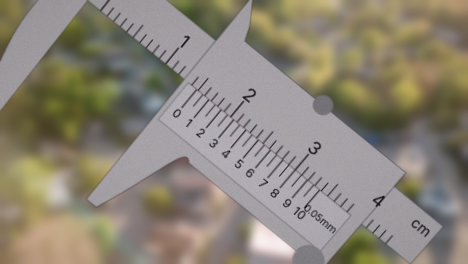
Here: 14.8 mm
